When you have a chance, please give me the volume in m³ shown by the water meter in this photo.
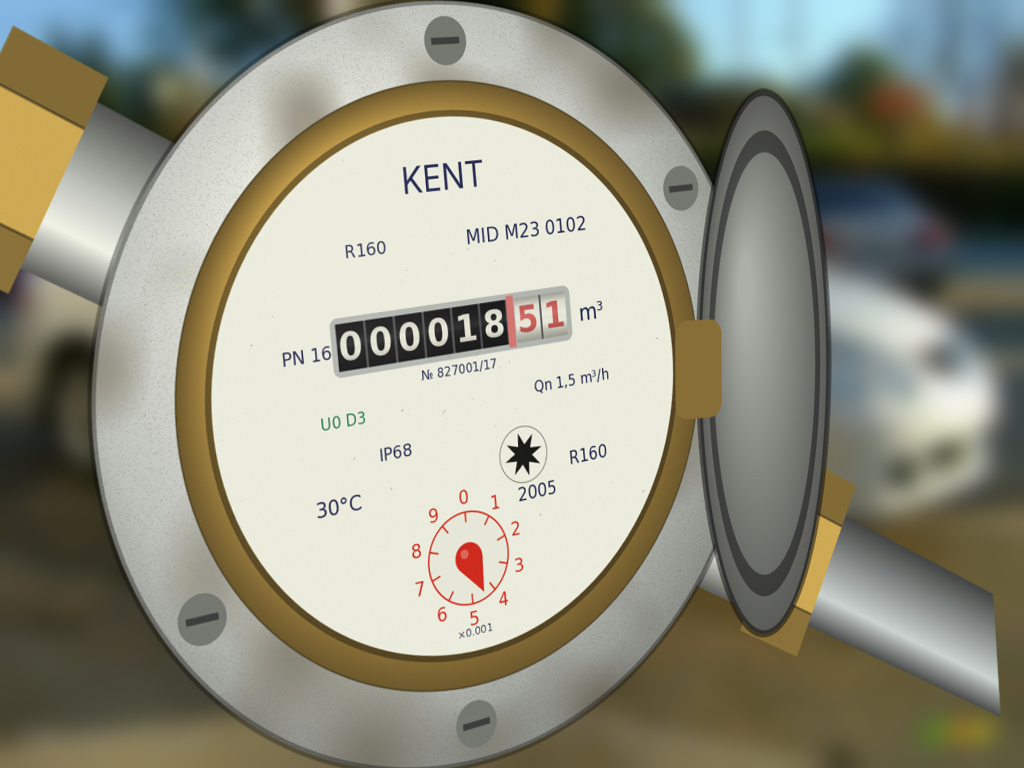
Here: 18.514 m³
